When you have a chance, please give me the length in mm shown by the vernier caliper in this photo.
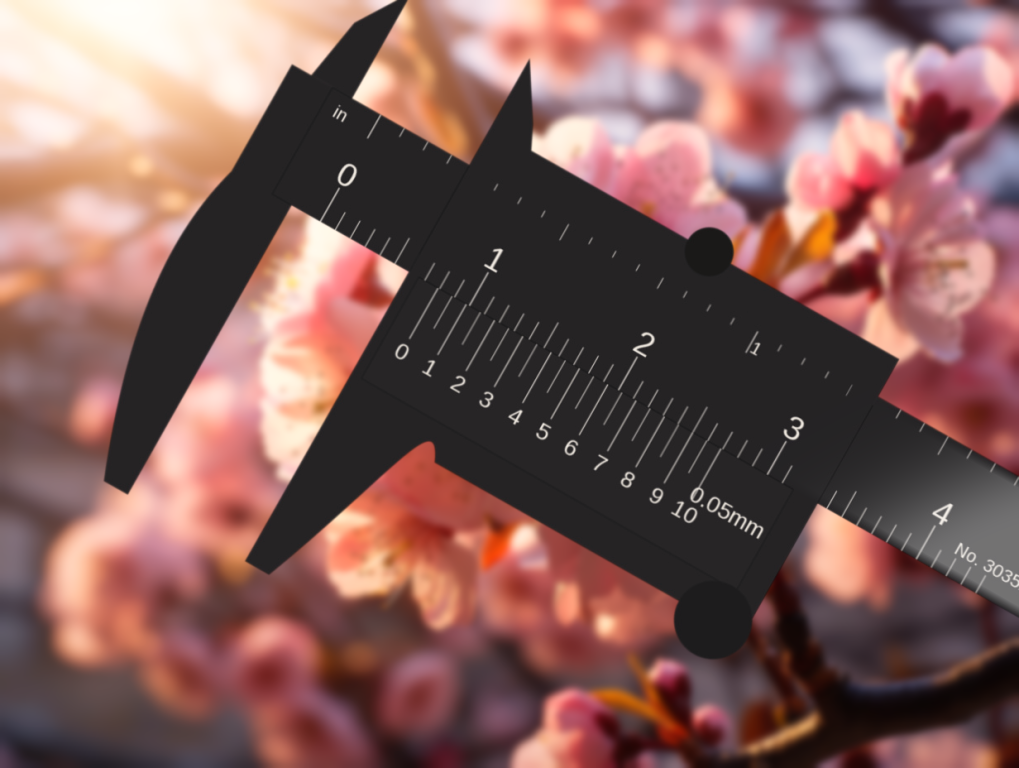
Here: 7.9 mm
